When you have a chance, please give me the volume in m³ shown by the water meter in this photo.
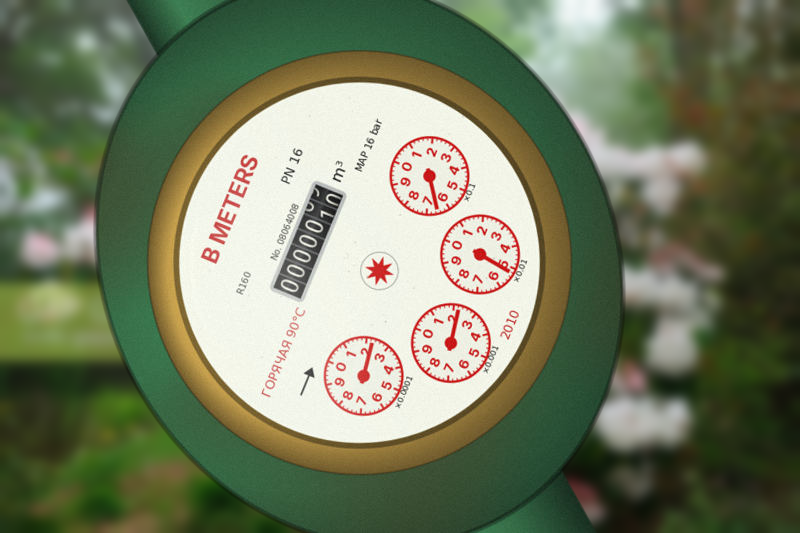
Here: 9.6522 m³
